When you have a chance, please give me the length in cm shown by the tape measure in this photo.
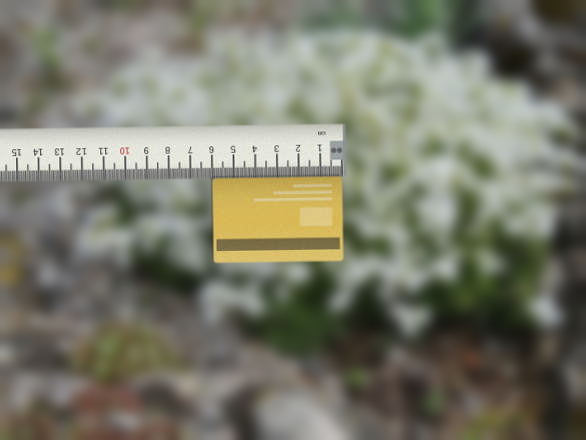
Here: 6 cm
